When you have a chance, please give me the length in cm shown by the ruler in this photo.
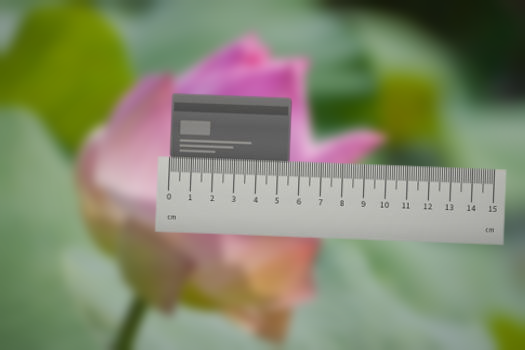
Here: 5.5 cm
